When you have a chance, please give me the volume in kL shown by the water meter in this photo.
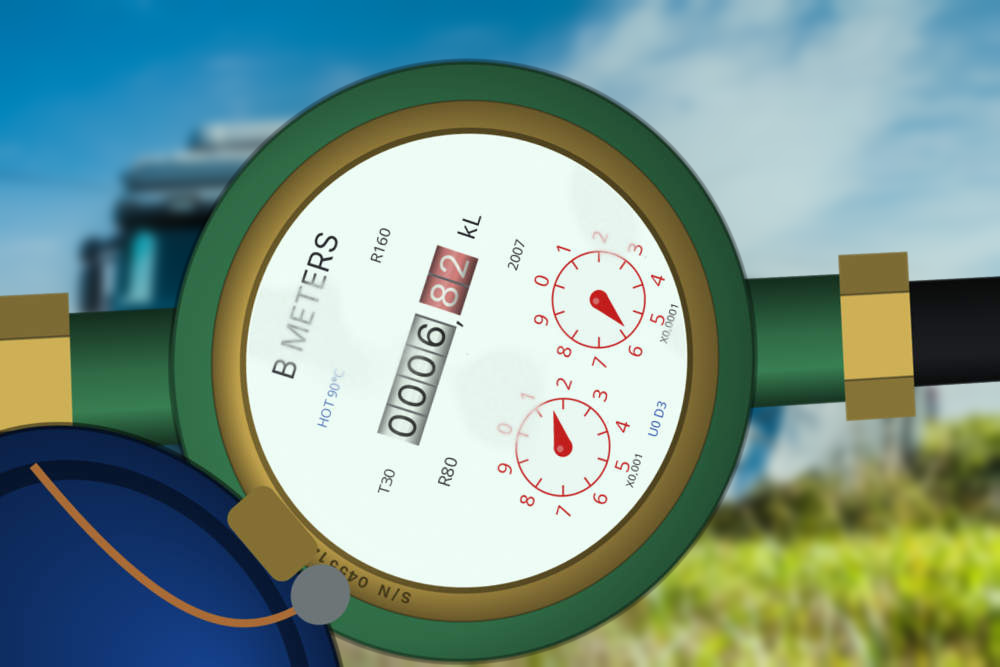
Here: 6.8215 kL
